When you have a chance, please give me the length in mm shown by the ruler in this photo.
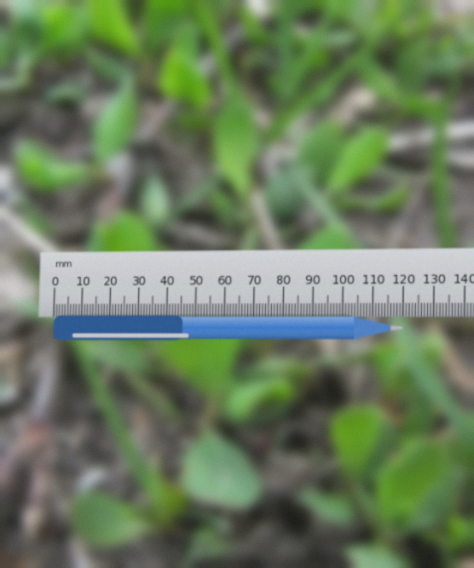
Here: 120 mm
